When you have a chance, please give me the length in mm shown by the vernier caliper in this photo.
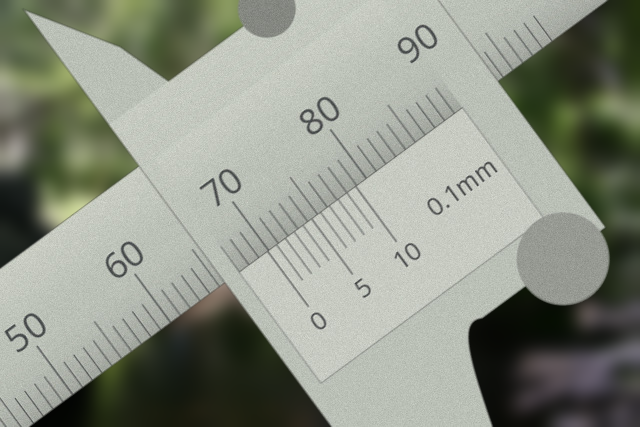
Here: 69.9 mm
